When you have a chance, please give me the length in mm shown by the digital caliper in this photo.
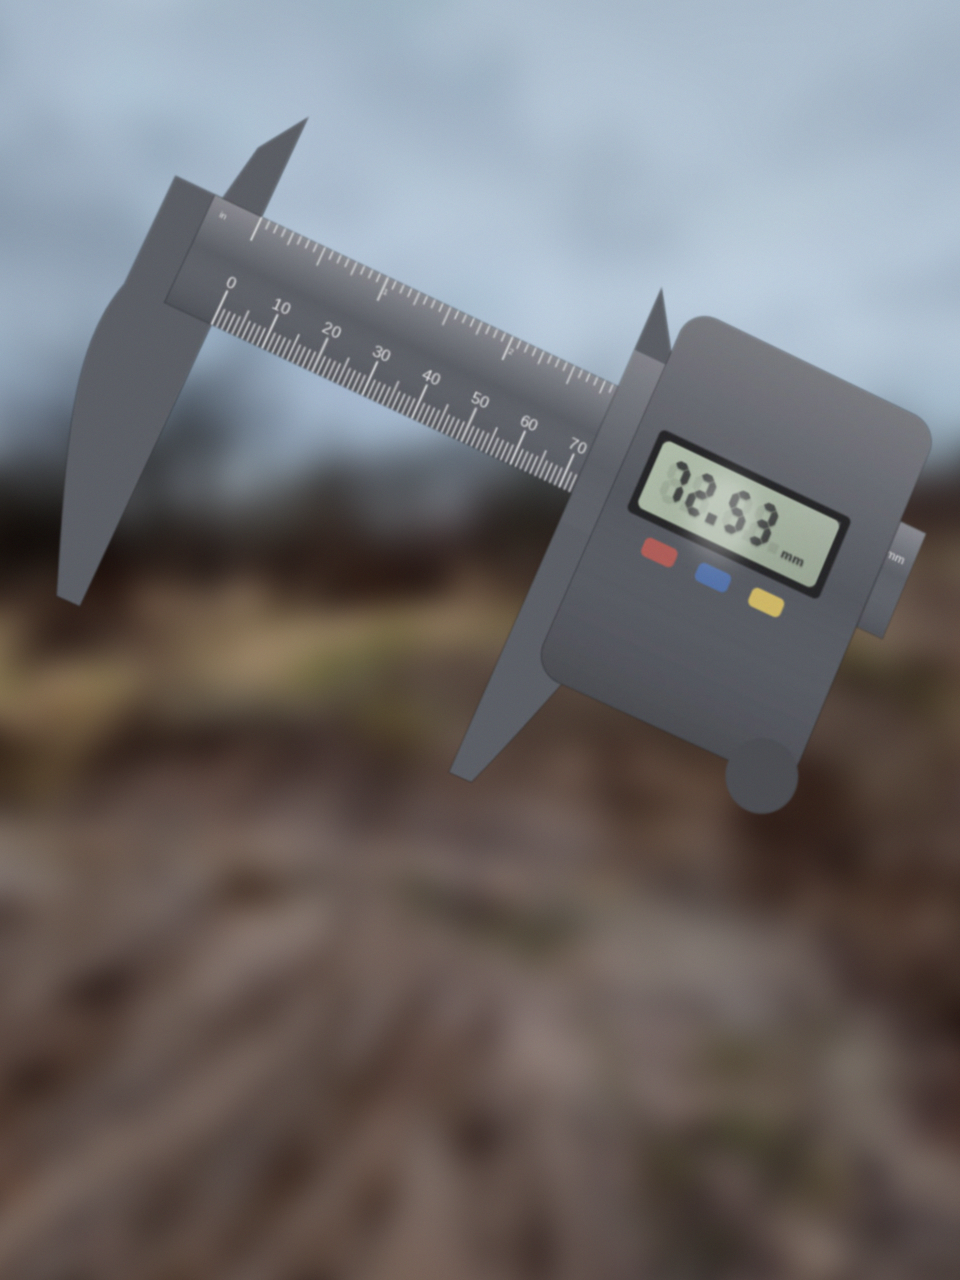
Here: 72.53 mm
